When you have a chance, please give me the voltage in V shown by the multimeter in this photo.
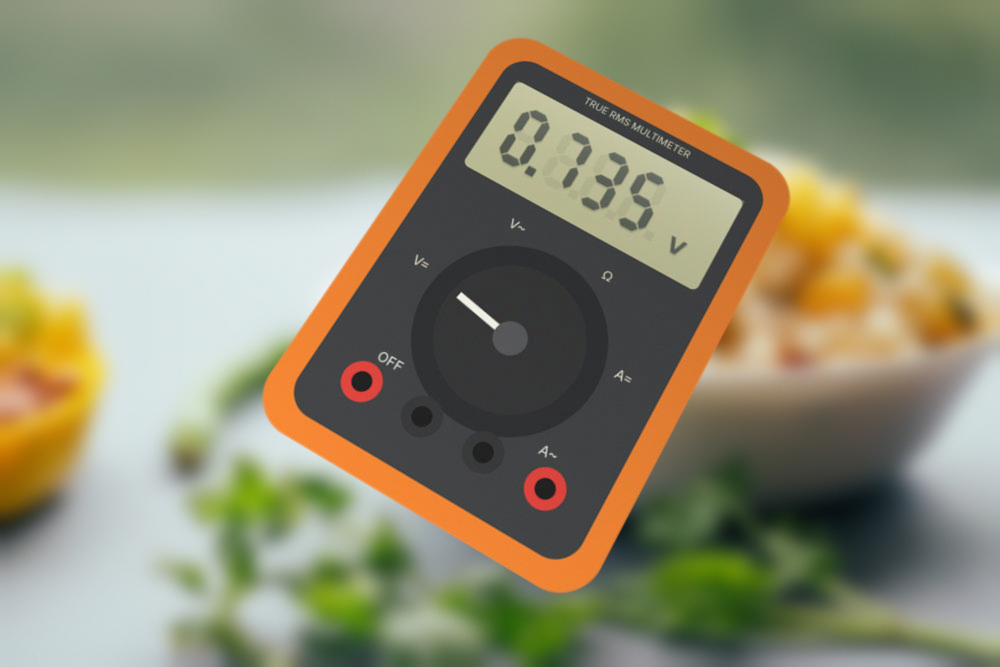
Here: 0.735 V
